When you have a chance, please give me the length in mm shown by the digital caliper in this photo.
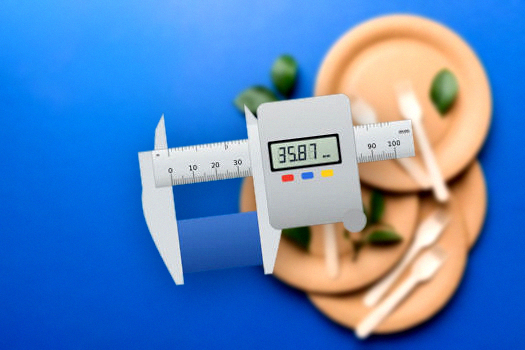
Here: 35.87 mm
